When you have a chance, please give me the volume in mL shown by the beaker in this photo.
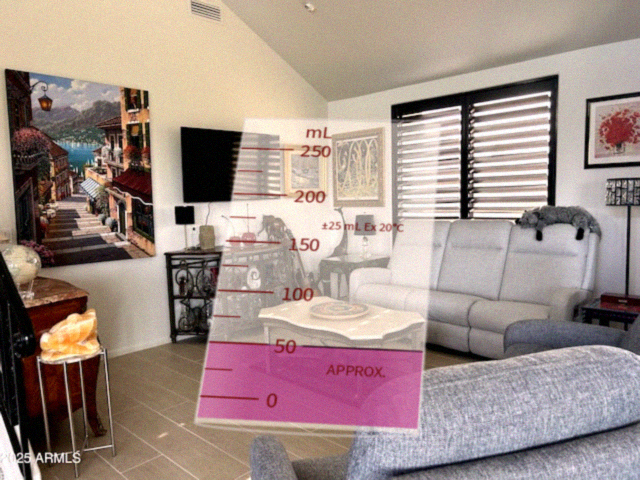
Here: 50 mL
